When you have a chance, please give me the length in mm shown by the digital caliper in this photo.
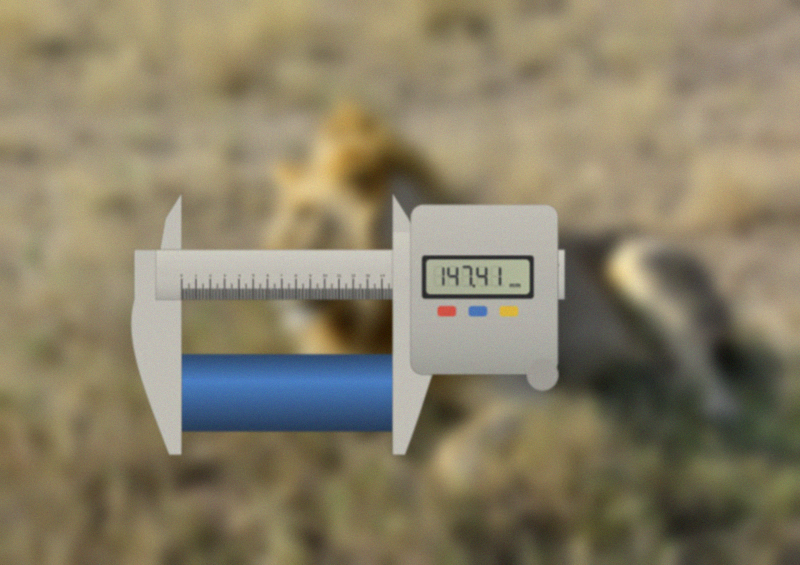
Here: 147.41 mm
